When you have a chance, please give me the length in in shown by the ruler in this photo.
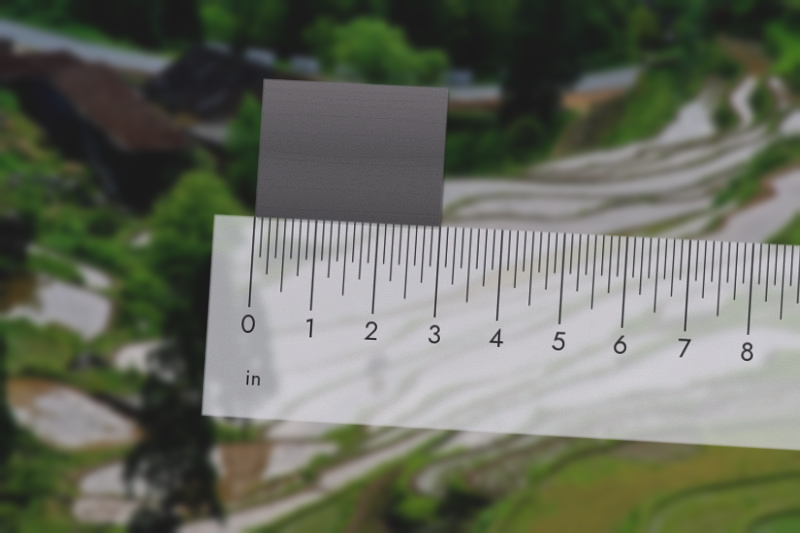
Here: 3 in
